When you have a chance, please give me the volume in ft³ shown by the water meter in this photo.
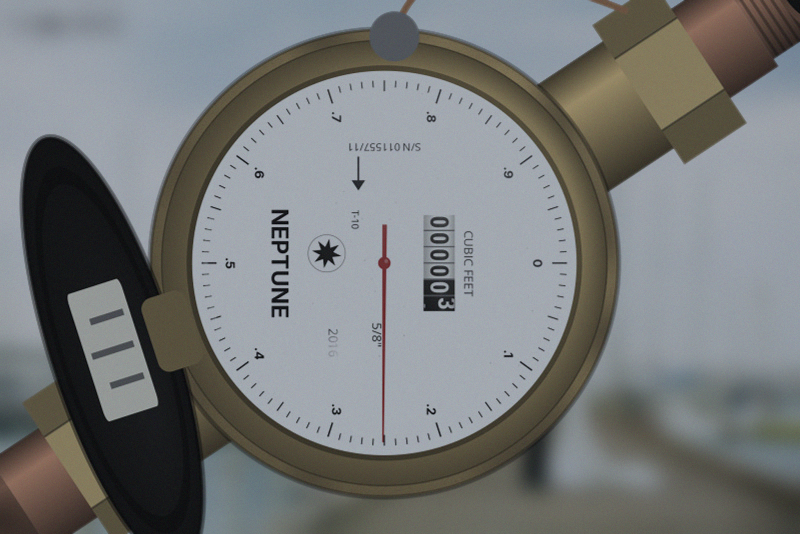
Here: 3.25 ft³
